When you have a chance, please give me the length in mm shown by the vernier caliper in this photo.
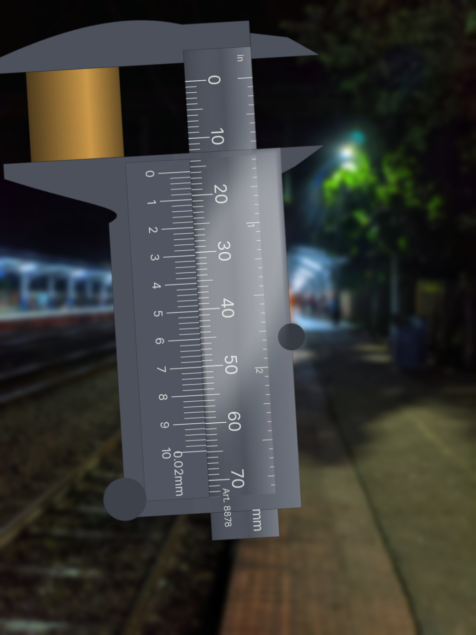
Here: 15.8 mm
